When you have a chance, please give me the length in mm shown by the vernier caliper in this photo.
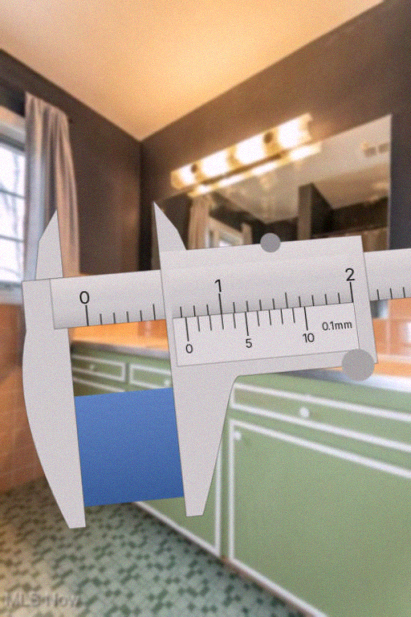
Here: 7.3 mm
